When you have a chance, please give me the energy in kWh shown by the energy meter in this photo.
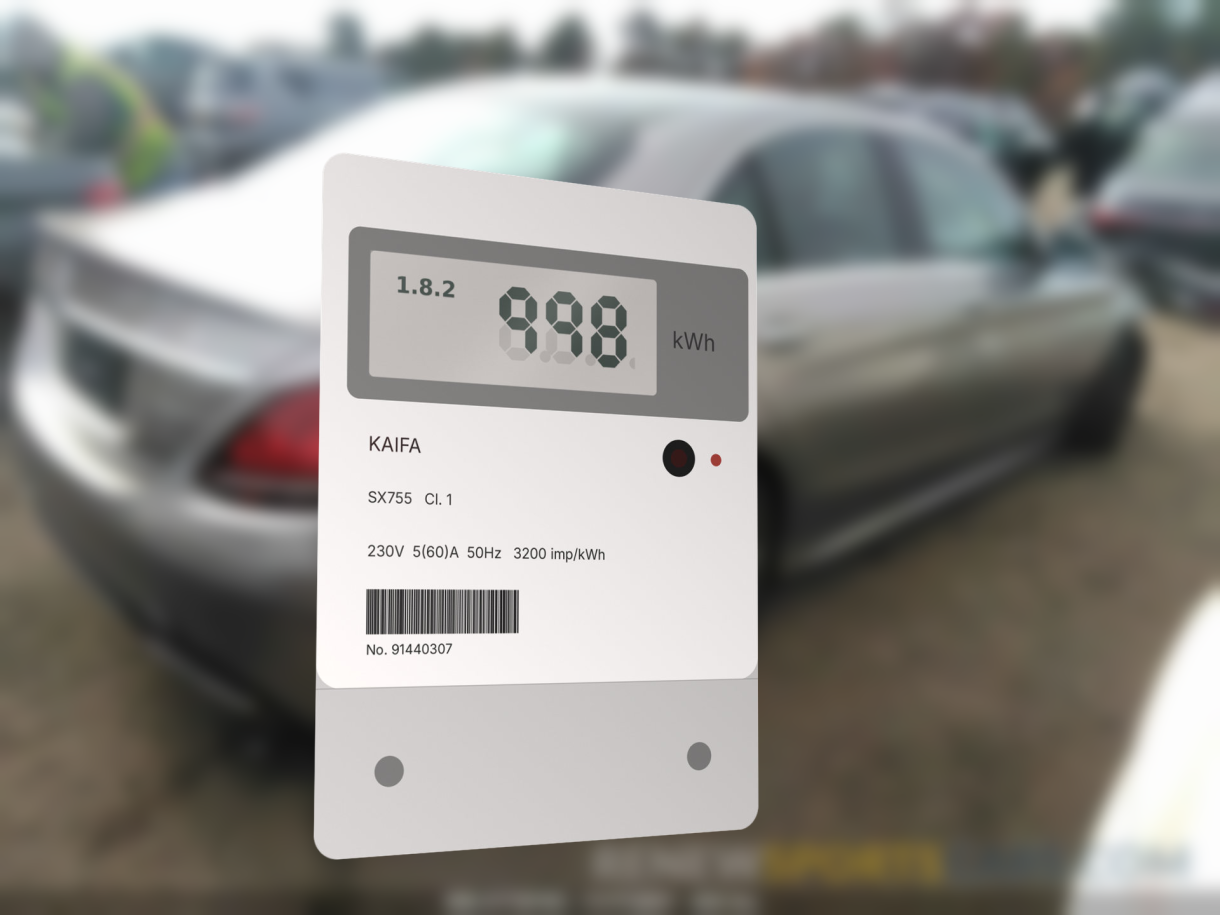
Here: 998 kWh
